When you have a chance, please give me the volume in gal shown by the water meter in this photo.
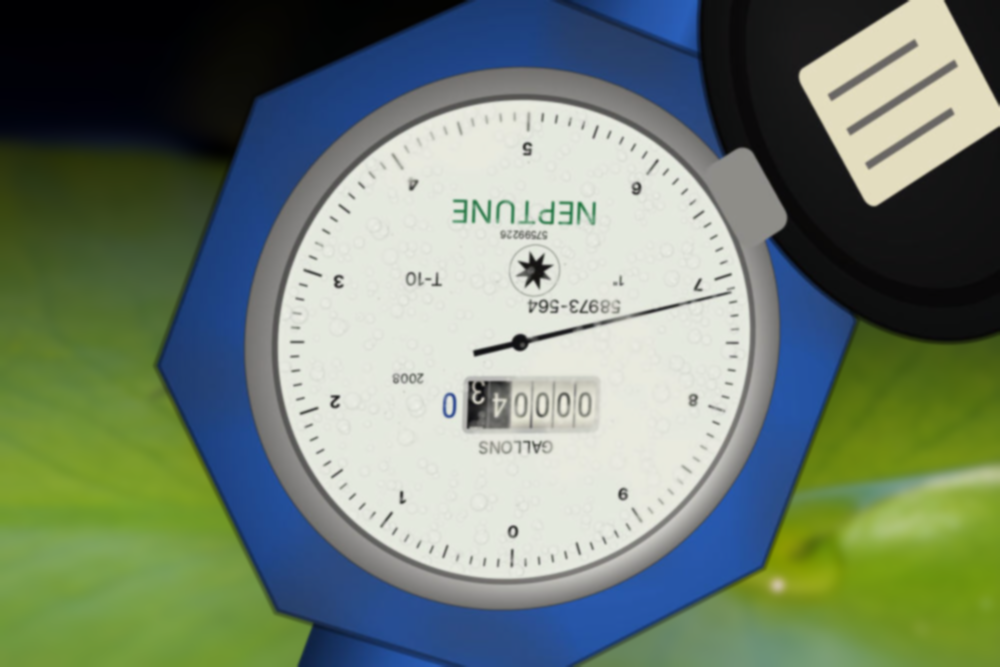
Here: 427.1 gal
